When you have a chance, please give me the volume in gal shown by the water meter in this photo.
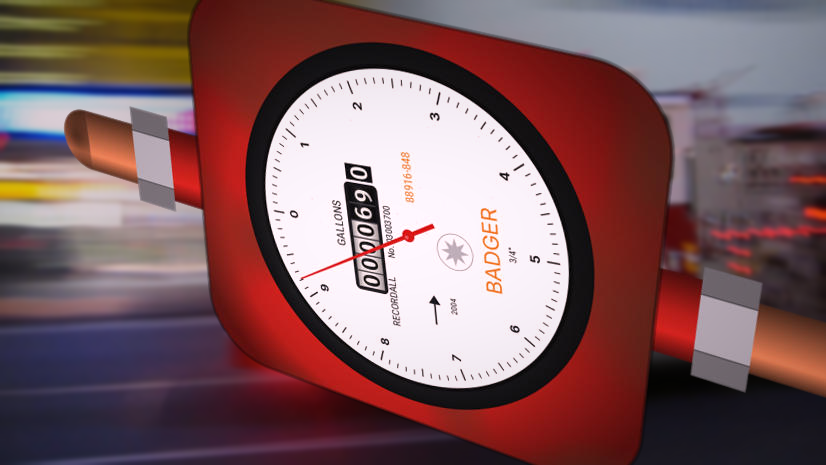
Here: 689.2 gal
